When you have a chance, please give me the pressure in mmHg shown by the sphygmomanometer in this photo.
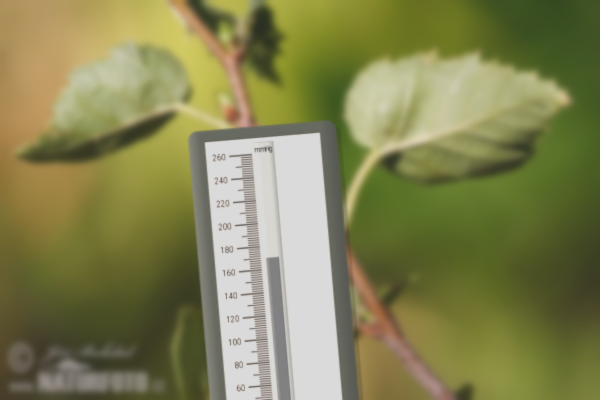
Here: 170 mmHg
